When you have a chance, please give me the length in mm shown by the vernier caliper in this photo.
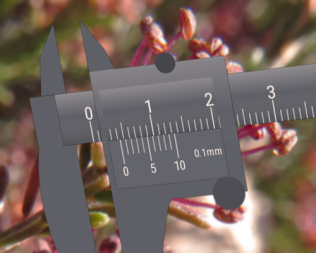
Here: 4.4 mm
